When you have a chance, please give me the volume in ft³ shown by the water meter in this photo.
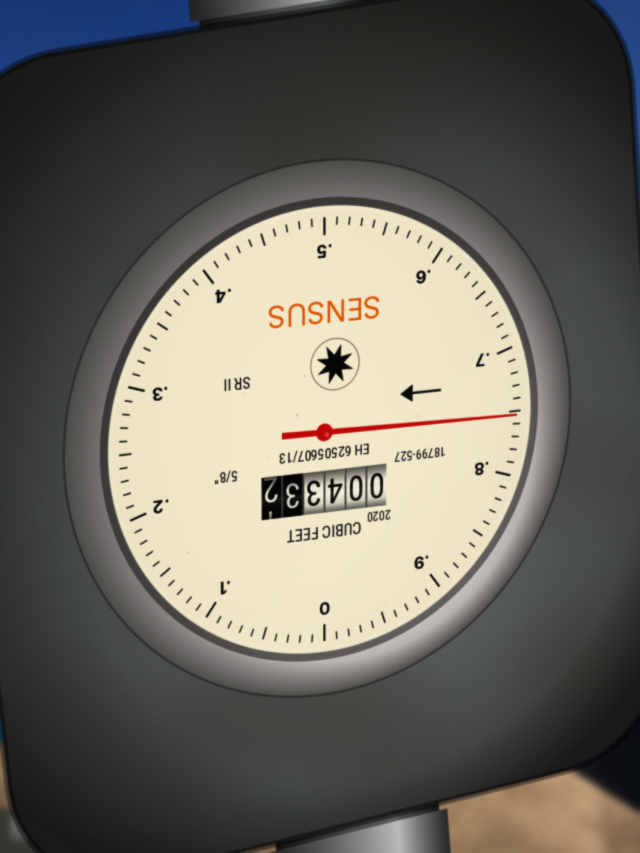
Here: 4331.75 ft³
